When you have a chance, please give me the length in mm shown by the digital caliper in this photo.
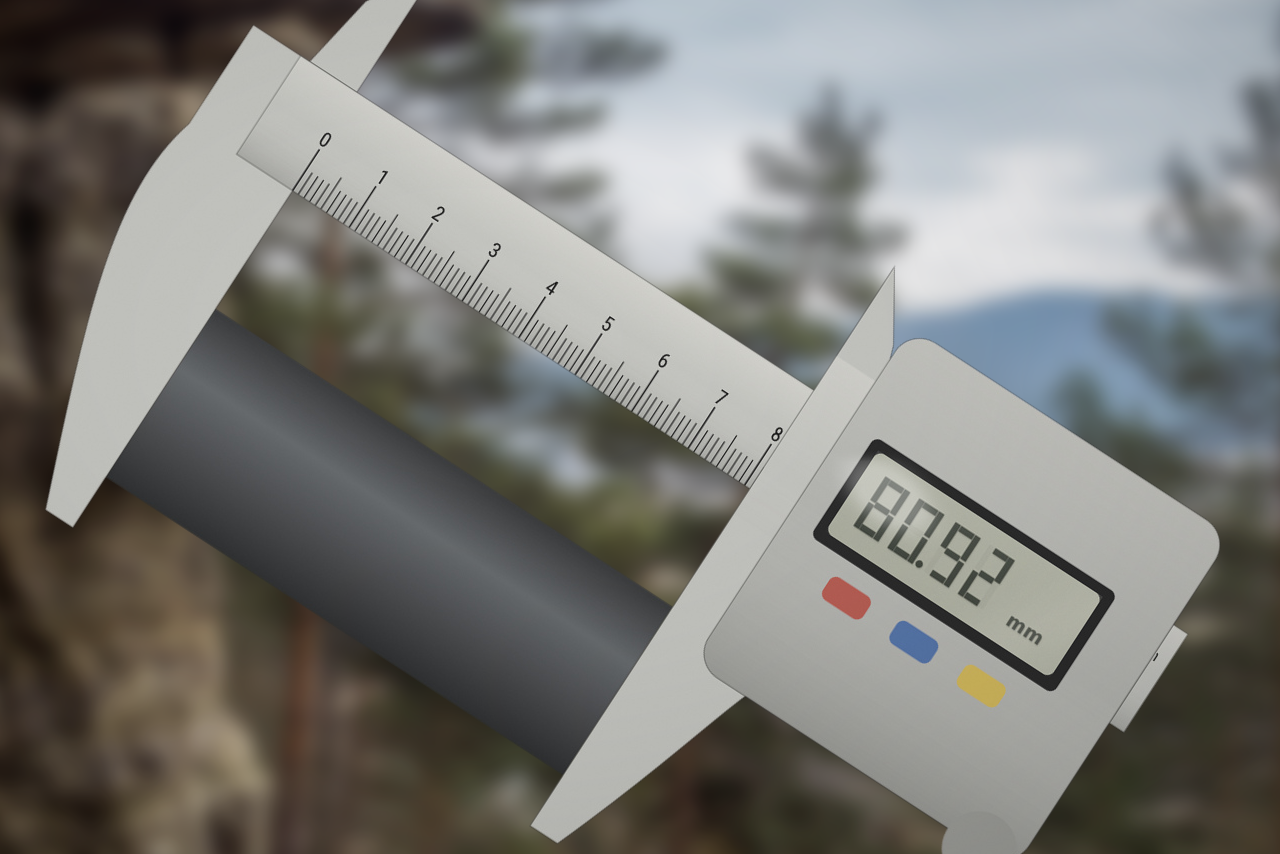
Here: 80.92 mm
